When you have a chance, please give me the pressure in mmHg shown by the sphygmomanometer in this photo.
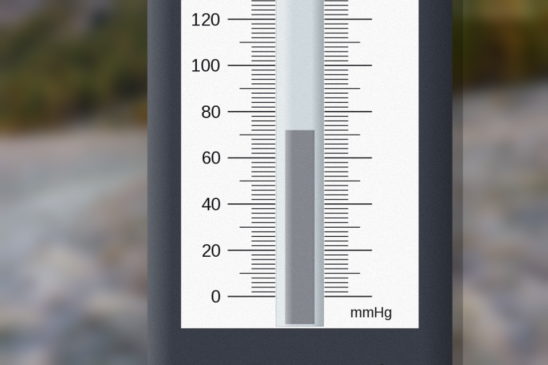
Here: 72 mmHg
